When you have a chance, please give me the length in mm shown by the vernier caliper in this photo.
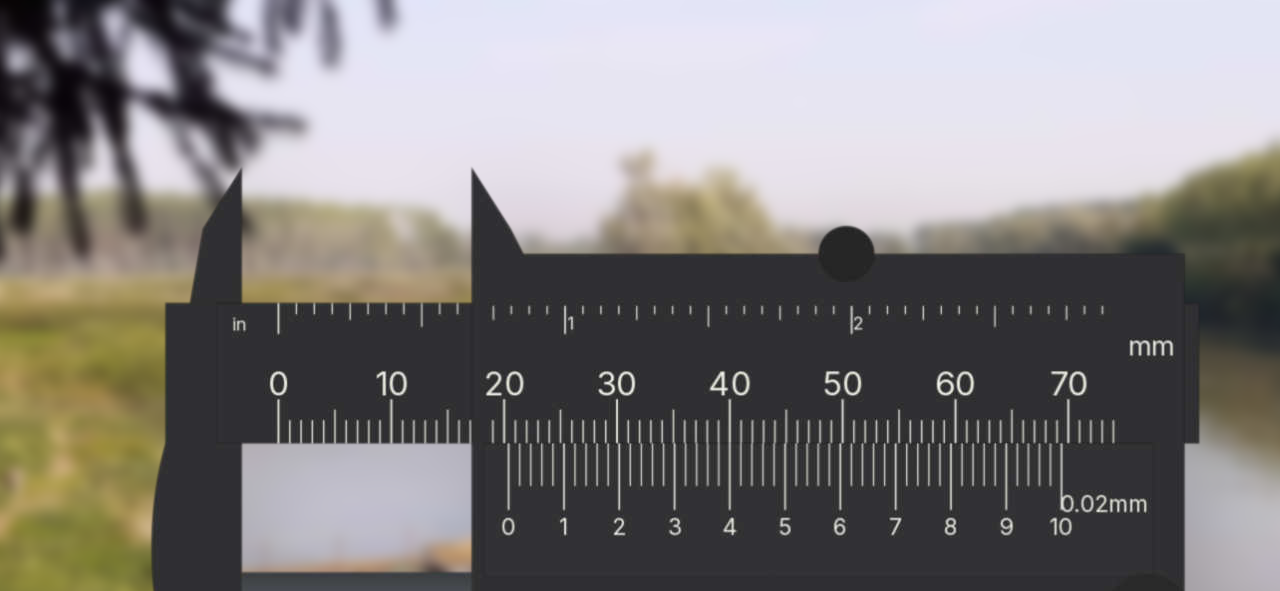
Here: 20.4 mm
